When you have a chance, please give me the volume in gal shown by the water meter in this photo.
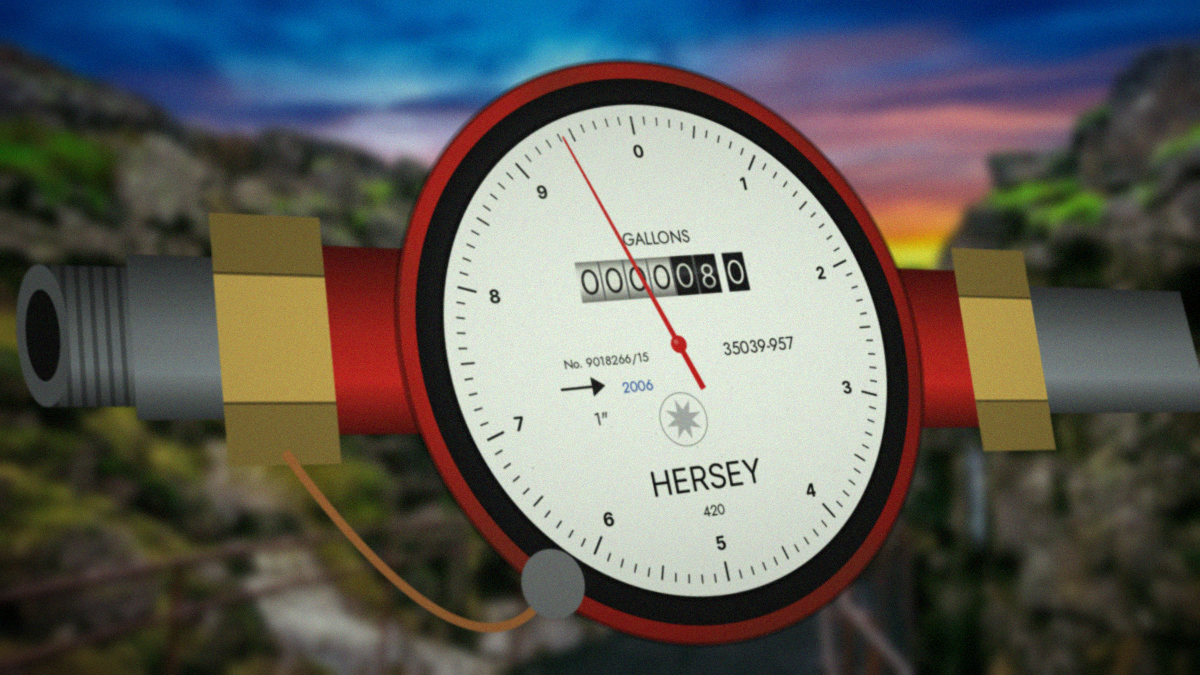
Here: 79.4 gal
